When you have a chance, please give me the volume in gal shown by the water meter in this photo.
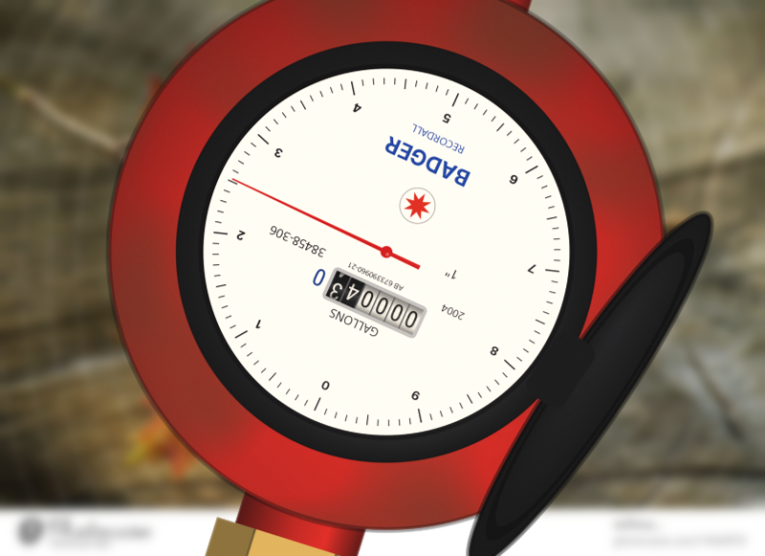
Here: 432.5 gal
